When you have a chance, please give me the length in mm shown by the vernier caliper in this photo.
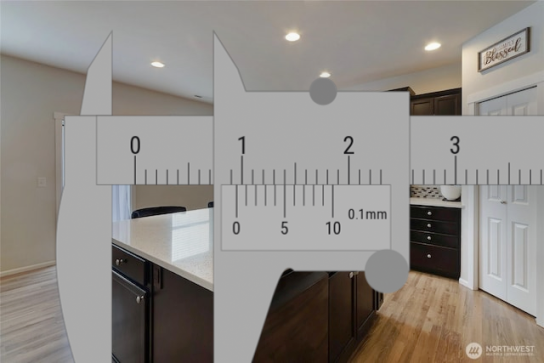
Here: 9.5 mm
